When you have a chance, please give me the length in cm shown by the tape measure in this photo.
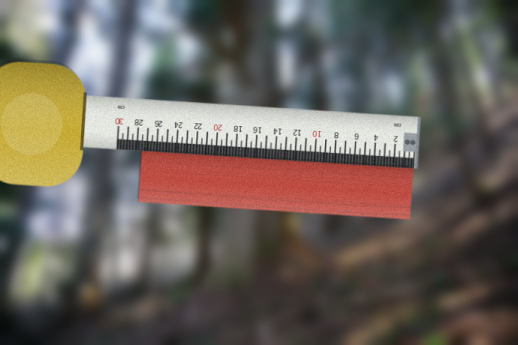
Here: 27.5 cm
